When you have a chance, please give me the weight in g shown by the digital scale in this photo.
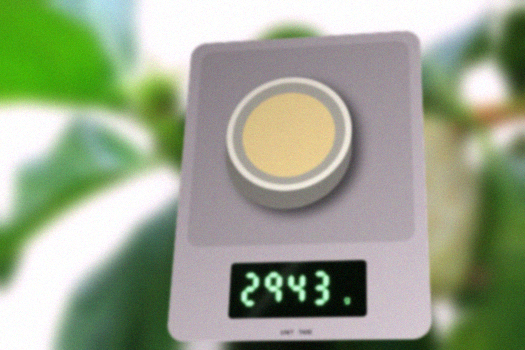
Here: 2943 g
